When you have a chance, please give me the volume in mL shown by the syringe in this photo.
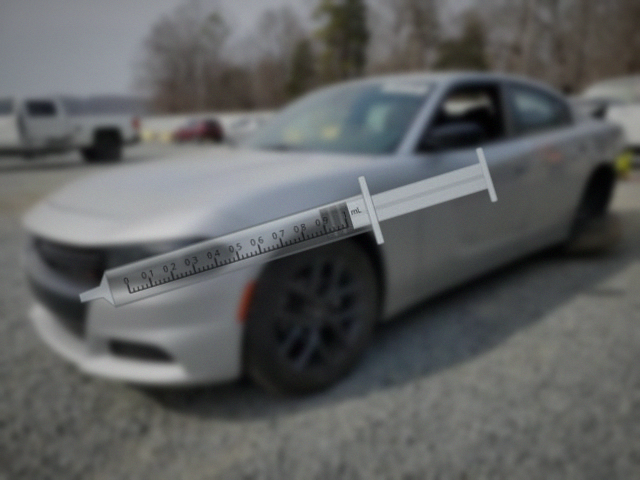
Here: 0.9 mL
